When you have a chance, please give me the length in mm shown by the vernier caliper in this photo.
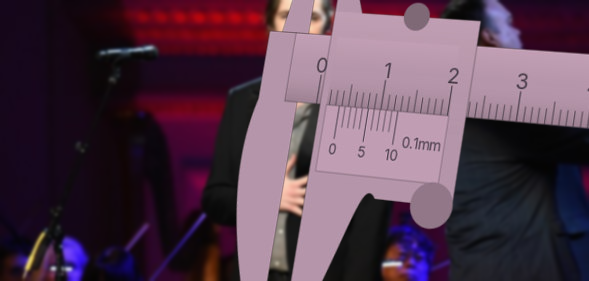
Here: 3.6 mm
